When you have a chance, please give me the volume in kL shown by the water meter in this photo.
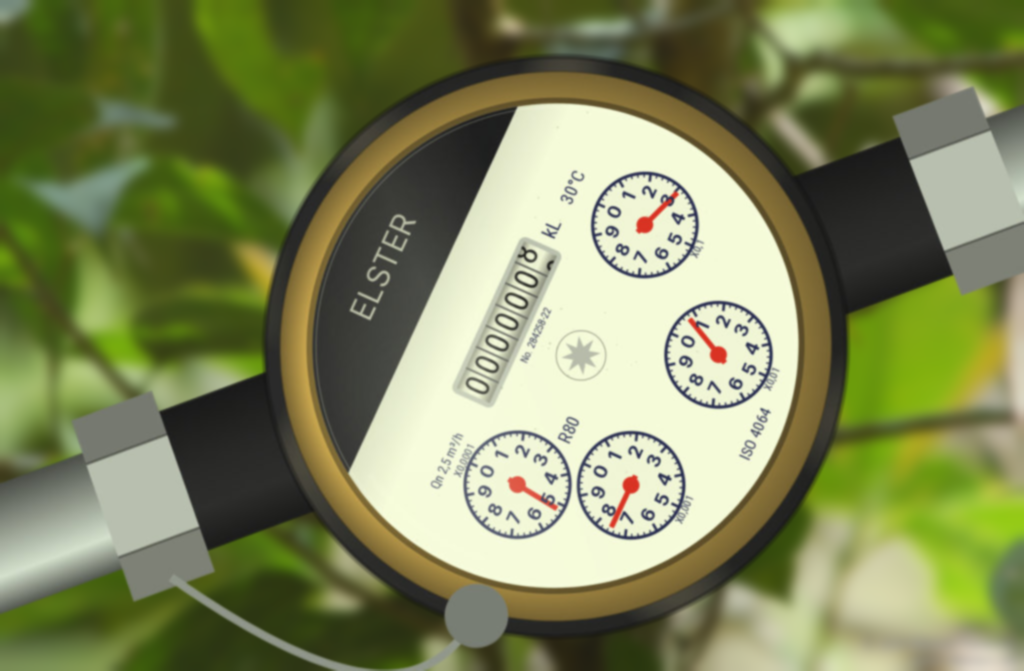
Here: 8.3075 kL
